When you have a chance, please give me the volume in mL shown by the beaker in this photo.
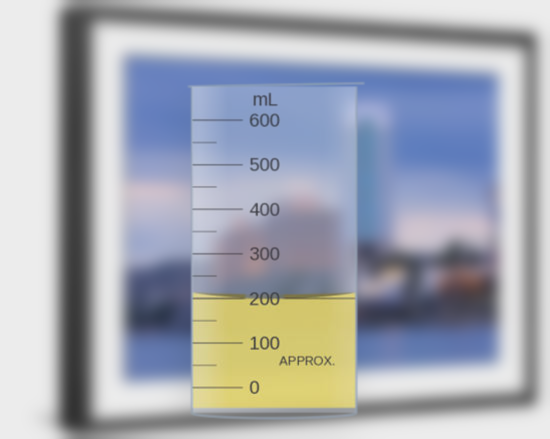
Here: 200 mL
